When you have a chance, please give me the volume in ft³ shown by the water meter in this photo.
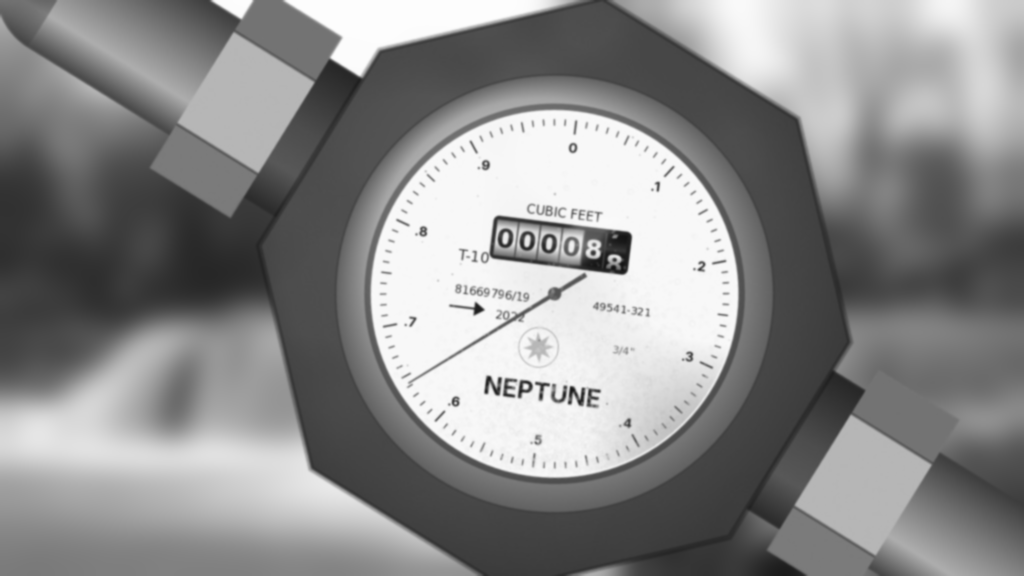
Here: 87.64 ft³
